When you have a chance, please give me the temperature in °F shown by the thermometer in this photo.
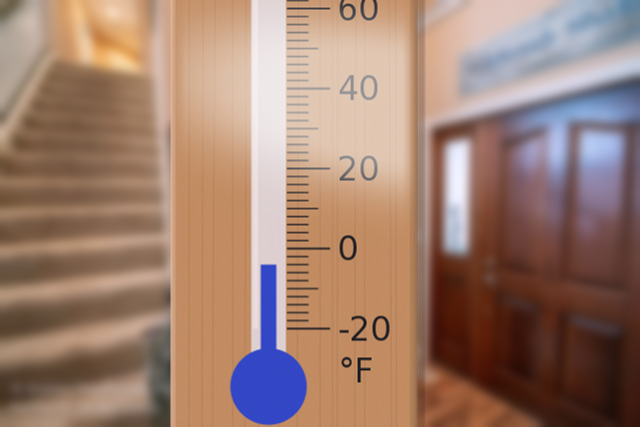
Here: -4 °F
